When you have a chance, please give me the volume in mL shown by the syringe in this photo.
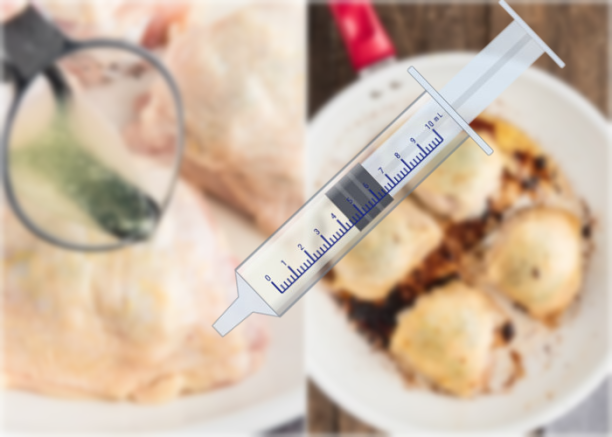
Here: 4.4 mL
